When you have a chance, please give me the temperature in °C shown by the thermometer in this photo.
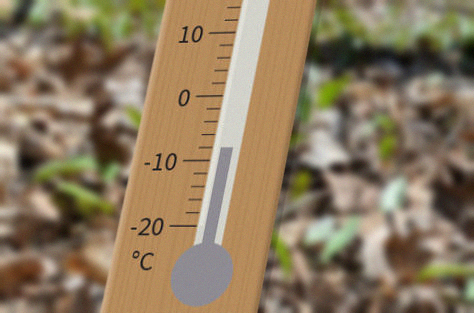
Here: -8 °C
